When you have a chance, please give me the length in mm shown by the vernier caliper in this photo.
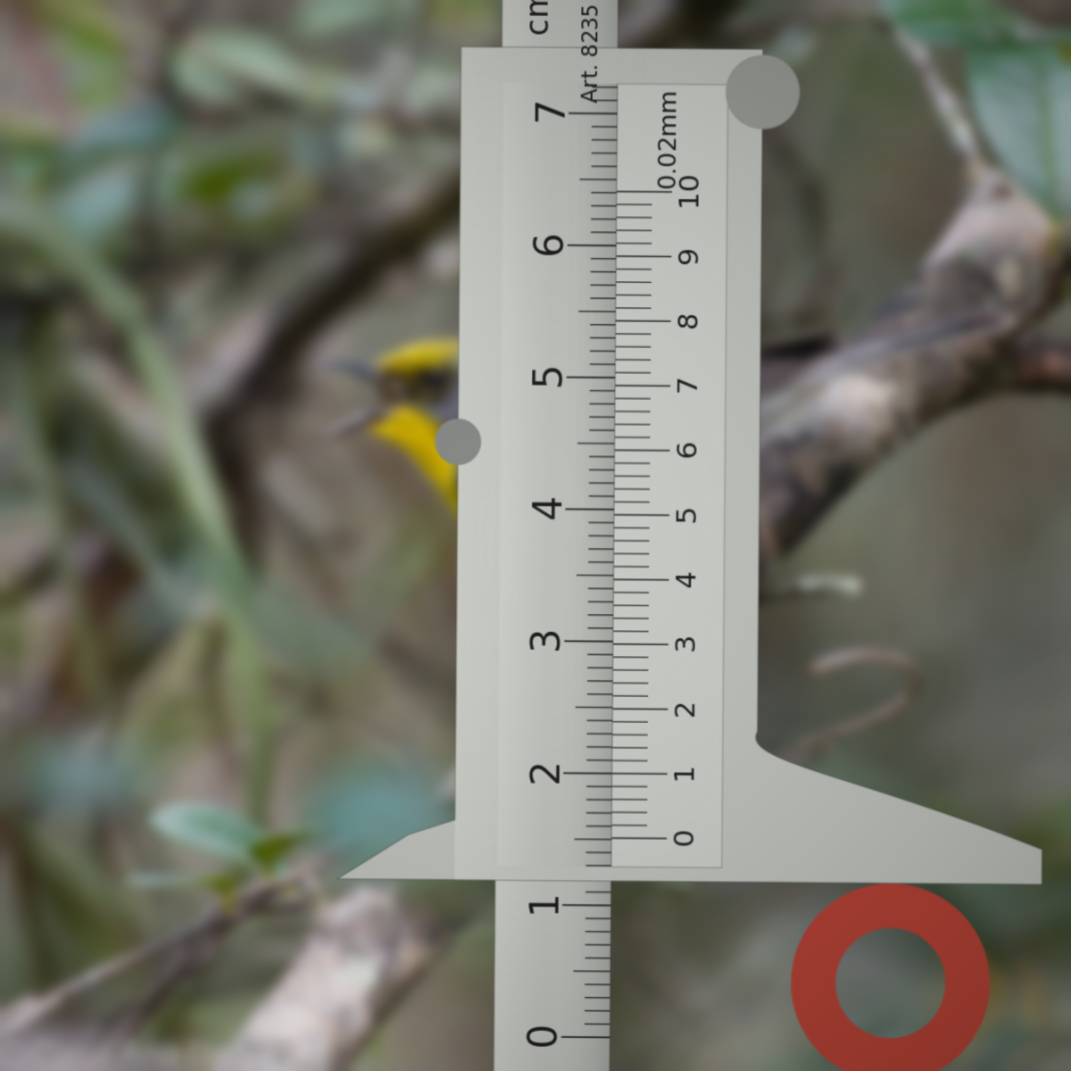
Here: 15.1 mm
